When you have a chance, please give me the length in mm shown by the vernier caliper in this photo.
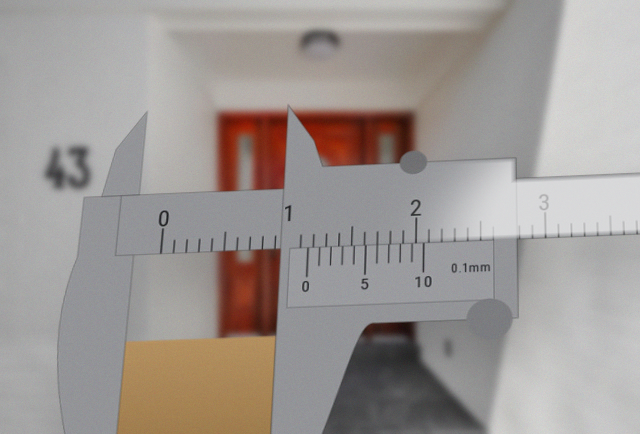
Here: 11.6 mm
